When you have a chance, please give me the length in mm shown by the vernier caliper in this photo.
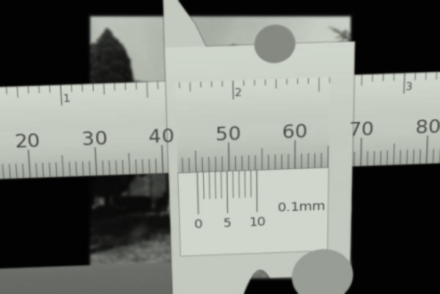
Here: 45.2 mm
